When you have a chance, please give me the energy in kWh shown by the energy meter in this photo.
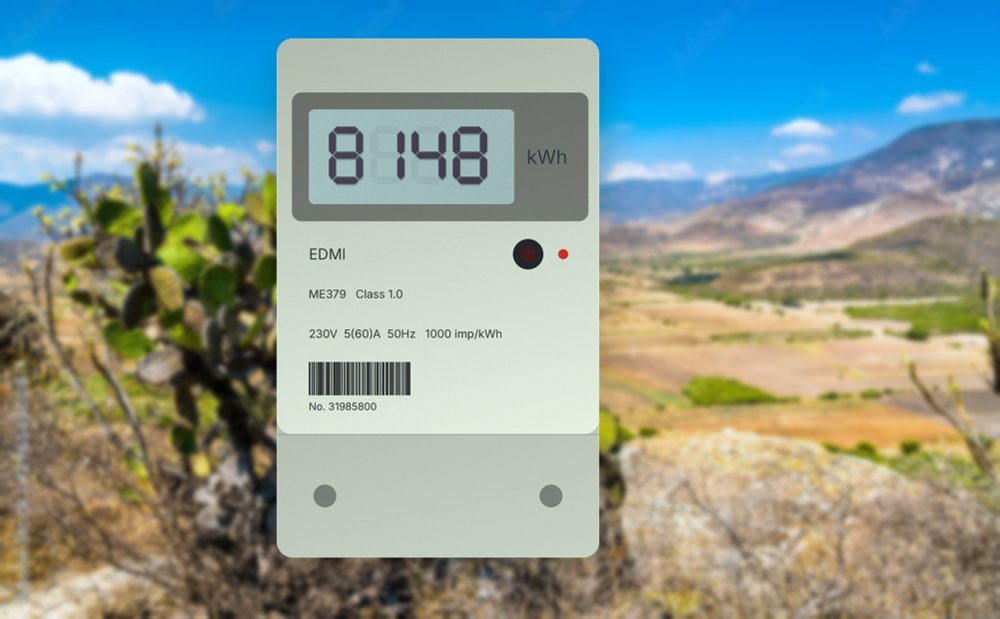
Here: 8148 kWh
